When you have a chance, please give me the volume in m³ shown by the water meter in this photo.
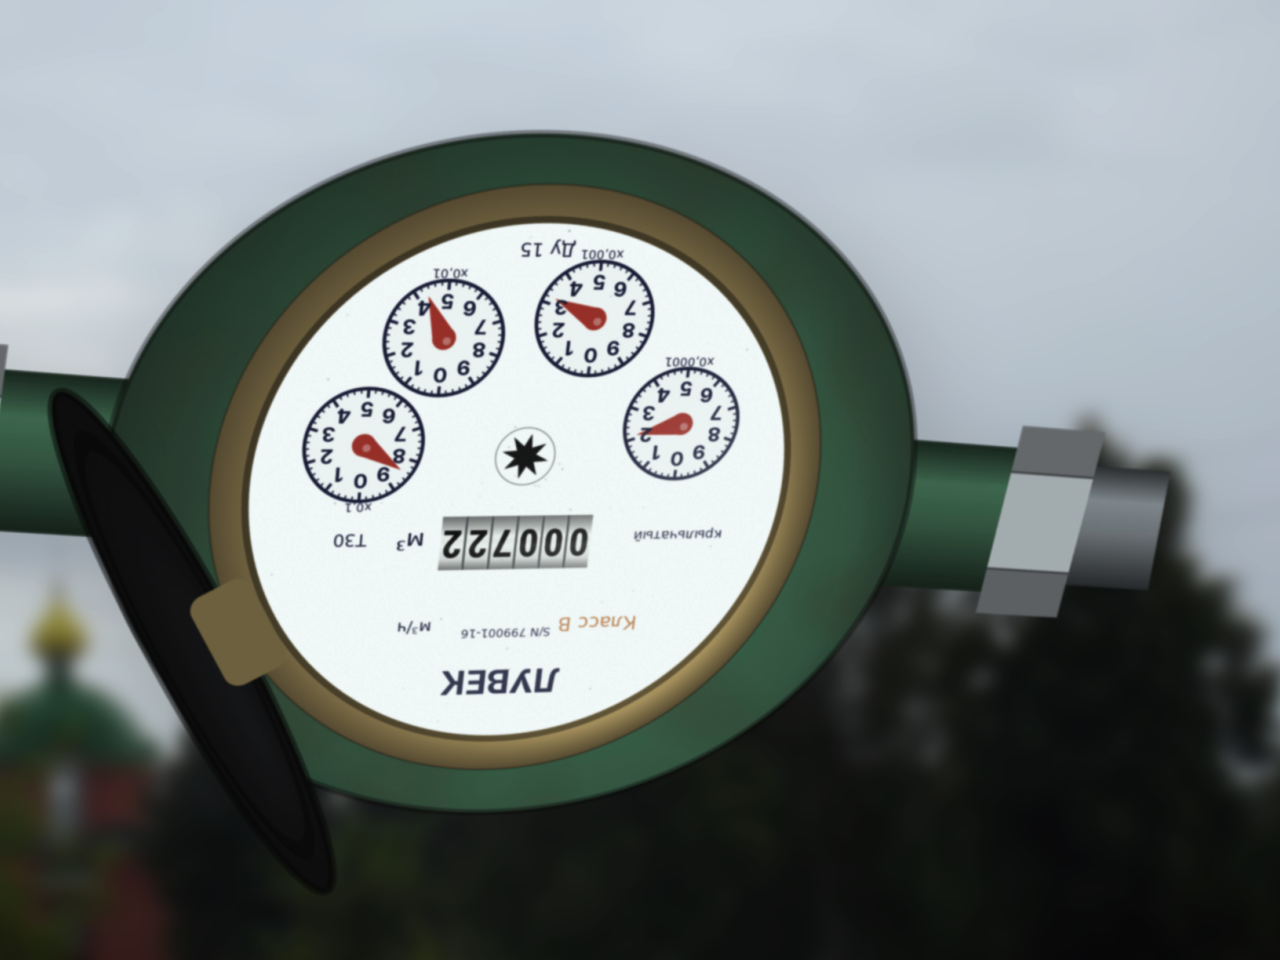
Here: 722.8432 m³
